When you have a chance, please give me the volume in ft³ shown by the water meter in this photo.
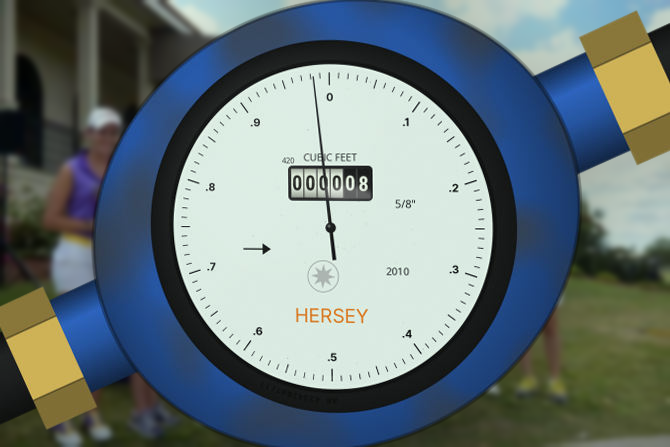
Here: 7.98 ft³
